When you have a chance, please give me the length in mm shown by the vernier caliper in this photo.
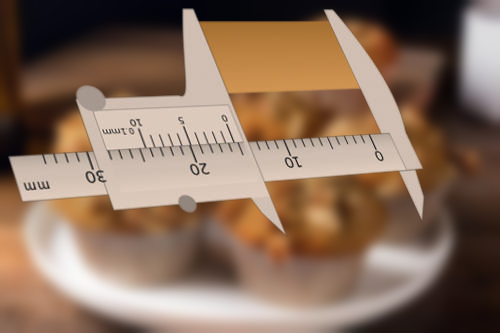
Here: 15.4 mm
